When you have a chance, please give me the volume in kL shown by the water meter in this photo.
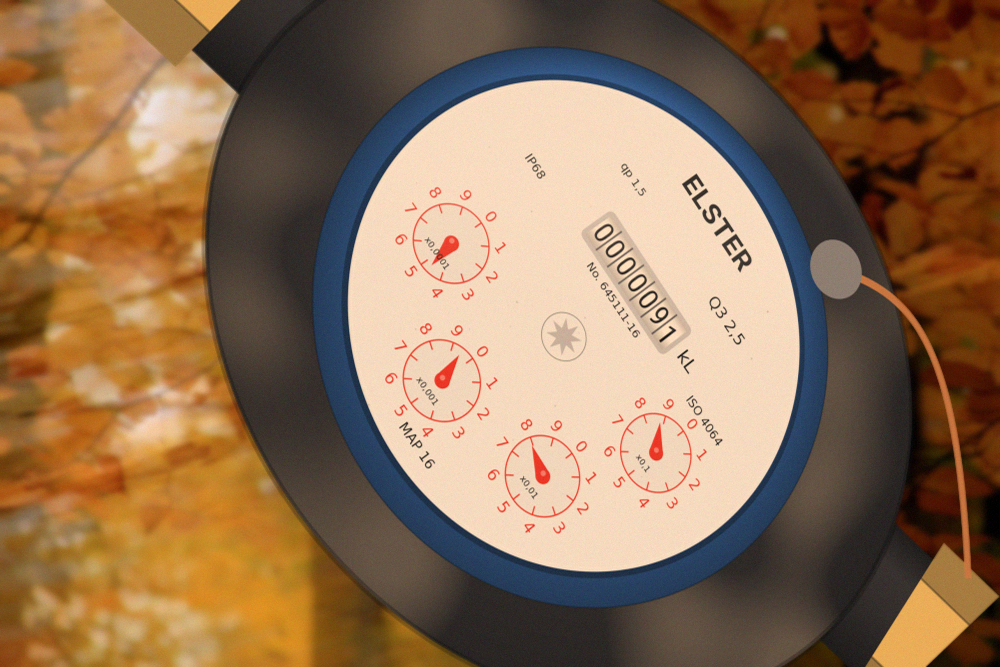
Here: 90.8794 kL
